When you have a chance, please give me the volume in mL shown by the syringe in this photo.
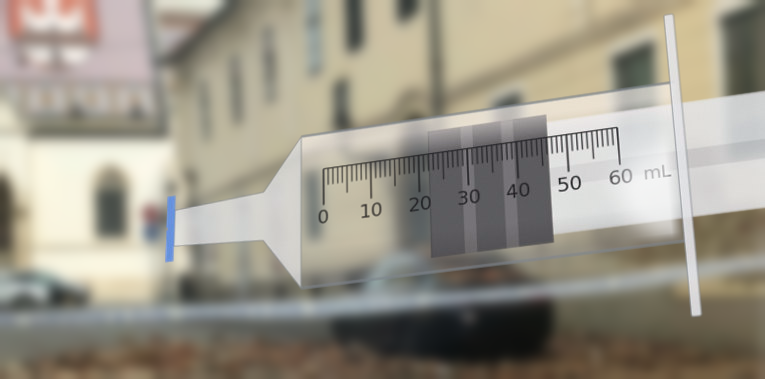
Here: 22 mL
